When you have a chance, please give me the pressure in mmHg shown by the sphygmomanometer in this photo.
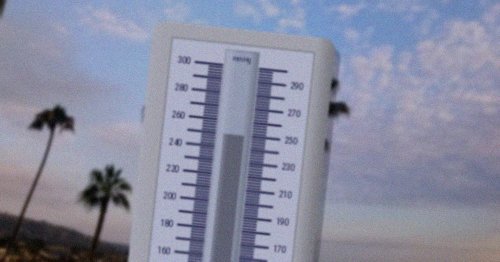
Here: 250 mmHg
